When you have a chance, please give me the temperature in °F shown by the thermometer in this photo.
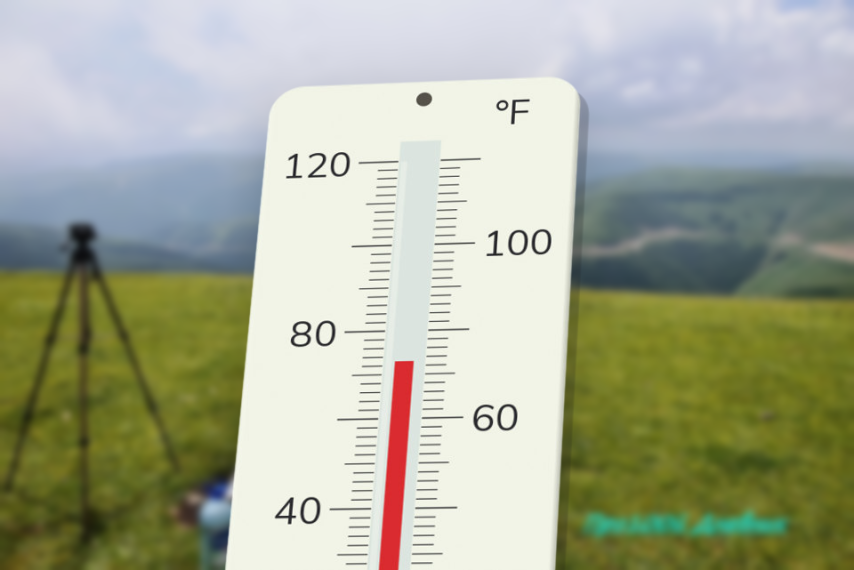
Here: 73 °F
